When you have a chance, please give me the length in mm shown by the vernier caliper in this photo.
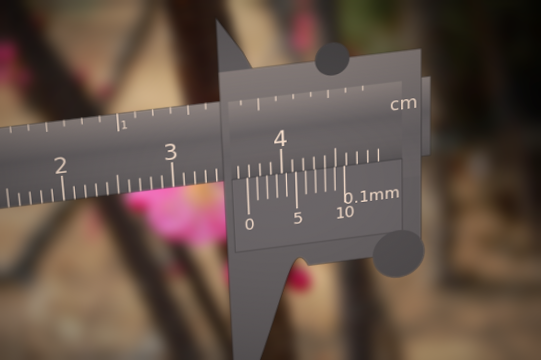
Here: 36.8 mm
